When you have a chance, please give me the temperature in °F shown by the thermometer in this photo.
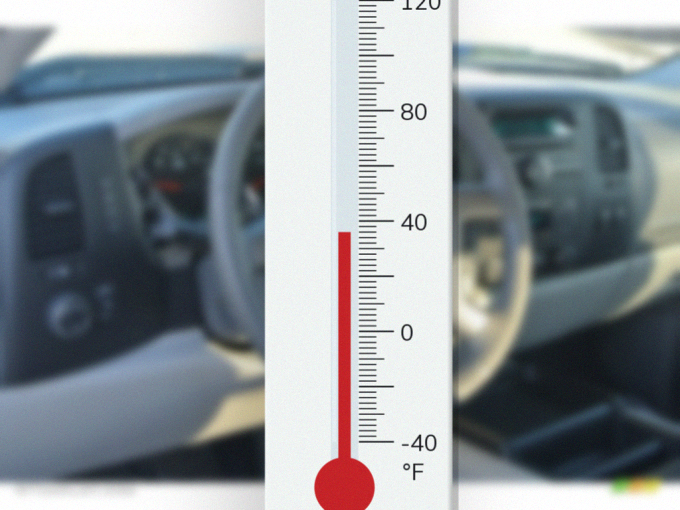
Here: 36 °F
